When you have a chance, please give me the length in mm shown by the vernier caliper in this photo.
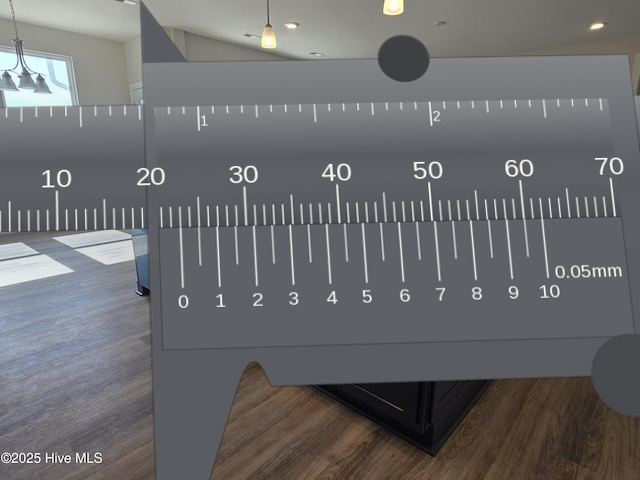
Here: 23.0 mm
